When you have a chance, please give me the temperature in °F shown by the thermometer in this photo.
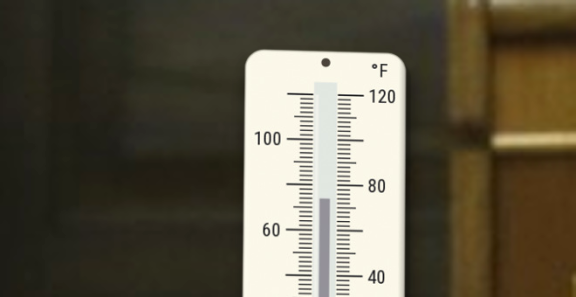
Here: 74 °F
